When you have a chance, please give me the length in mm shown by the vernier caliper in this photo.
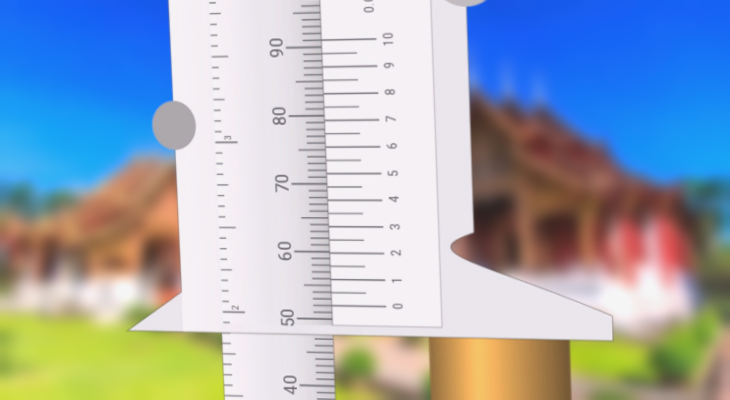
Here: 52.0 mm
